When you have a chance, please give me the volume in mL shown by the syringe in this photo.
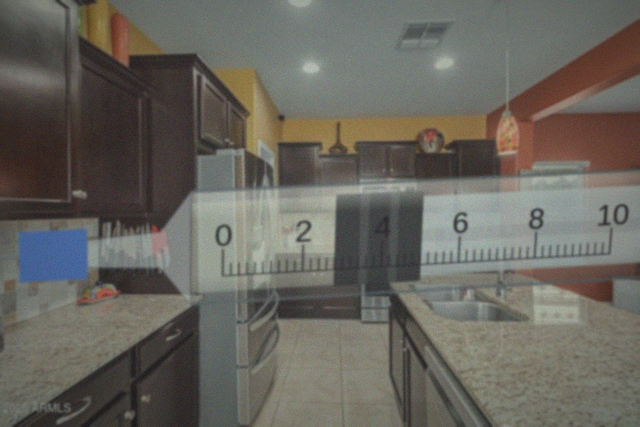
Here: 2.8 mL
